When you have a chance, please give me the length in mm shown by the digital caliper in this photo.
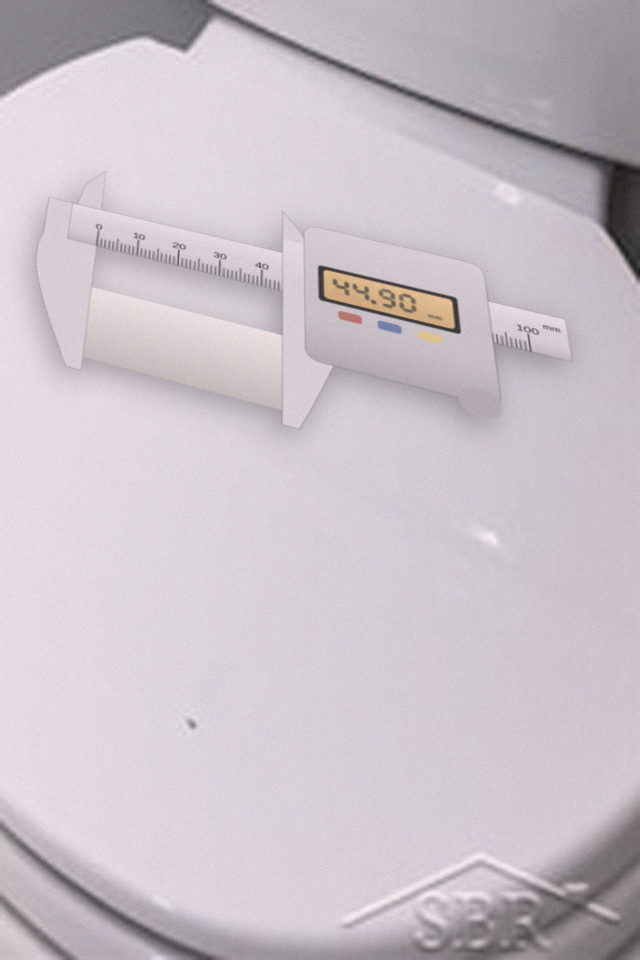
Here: 44.90 mm
